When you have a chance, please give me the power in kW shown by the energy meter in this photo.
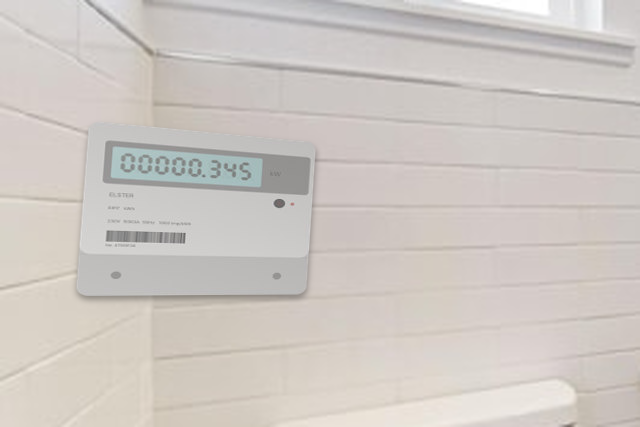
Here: 0.345 kW
